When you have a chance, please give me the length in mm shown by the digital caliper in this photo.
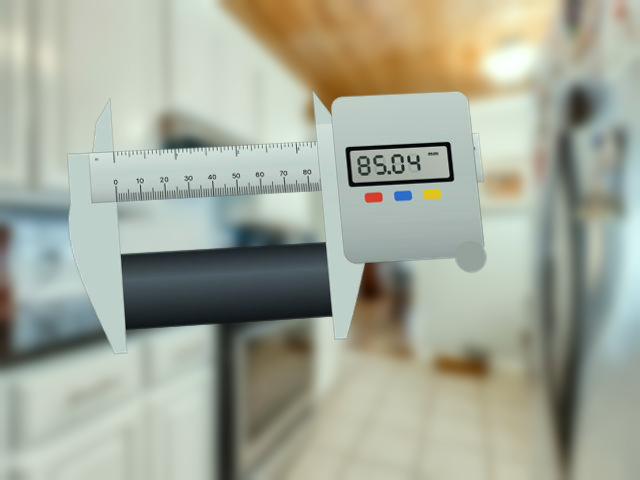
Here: 85.04 mm
